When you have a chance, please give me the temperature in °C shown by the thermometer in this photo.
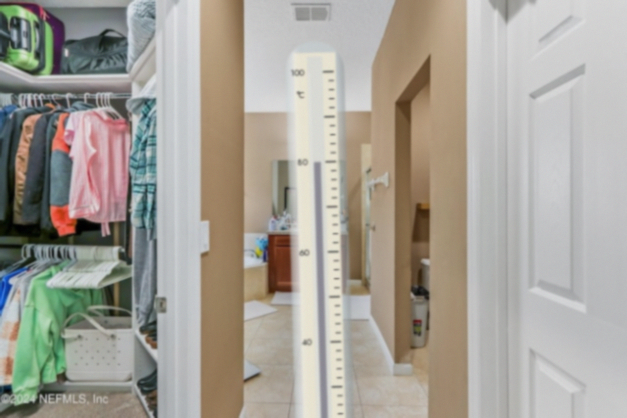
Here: 80 °C
